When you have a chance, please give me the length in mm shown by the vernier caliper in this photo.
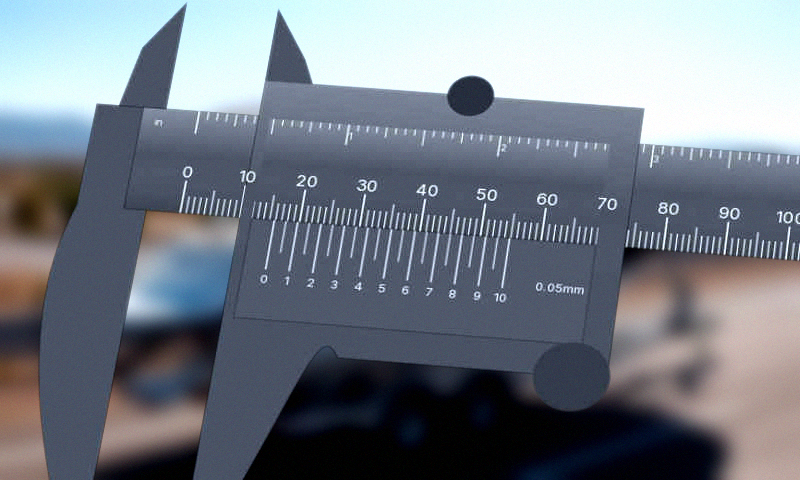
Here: 15.8 mm
